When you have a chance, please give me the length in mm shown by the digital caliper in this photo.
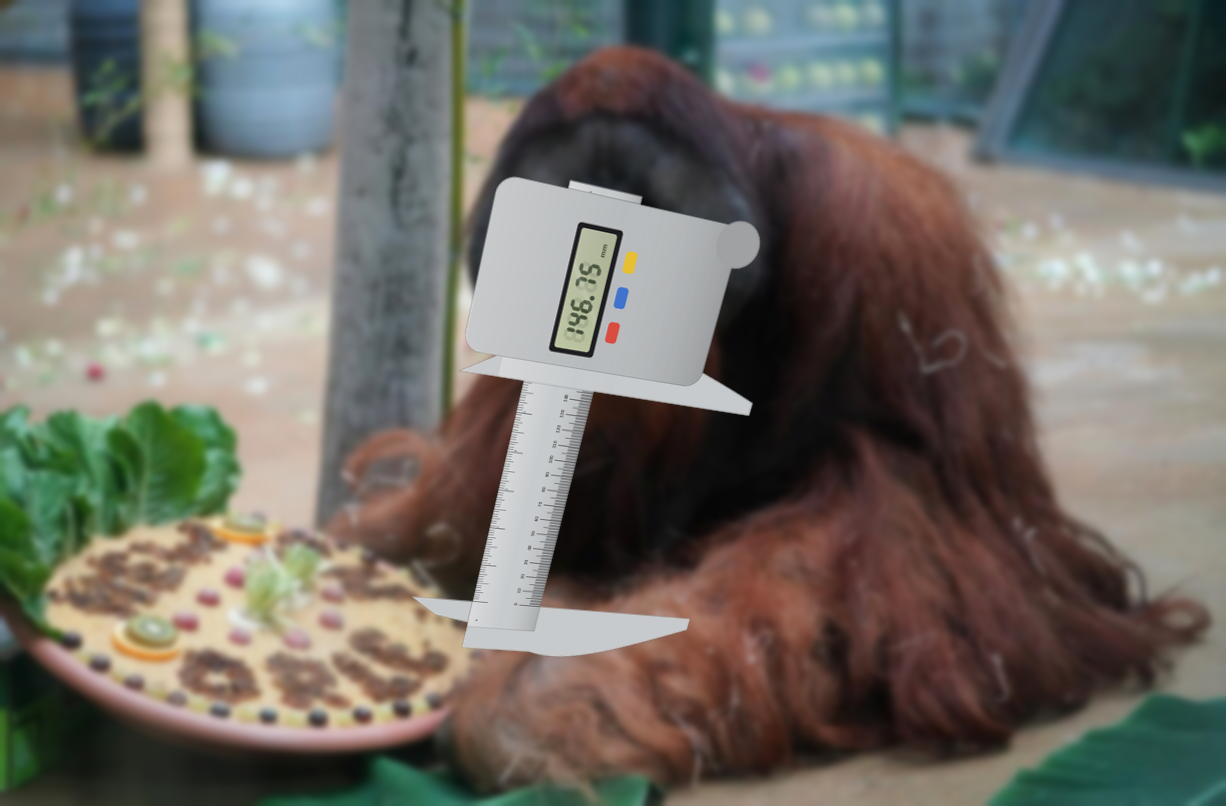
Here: 146.75 mm
